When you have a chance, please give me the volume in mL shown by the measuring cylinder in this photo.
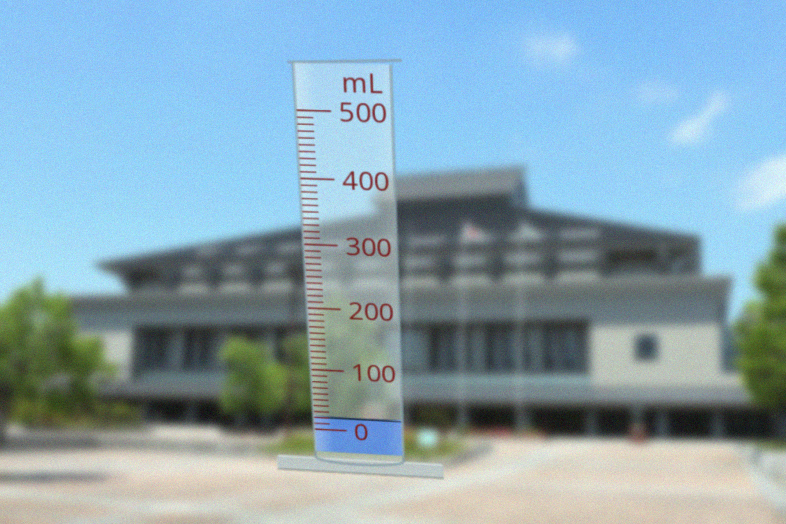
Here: 20 mL
